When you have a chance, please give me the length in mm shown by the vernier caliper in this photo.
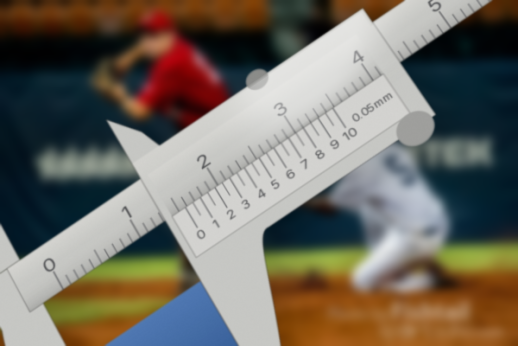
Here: 15.8 mm
